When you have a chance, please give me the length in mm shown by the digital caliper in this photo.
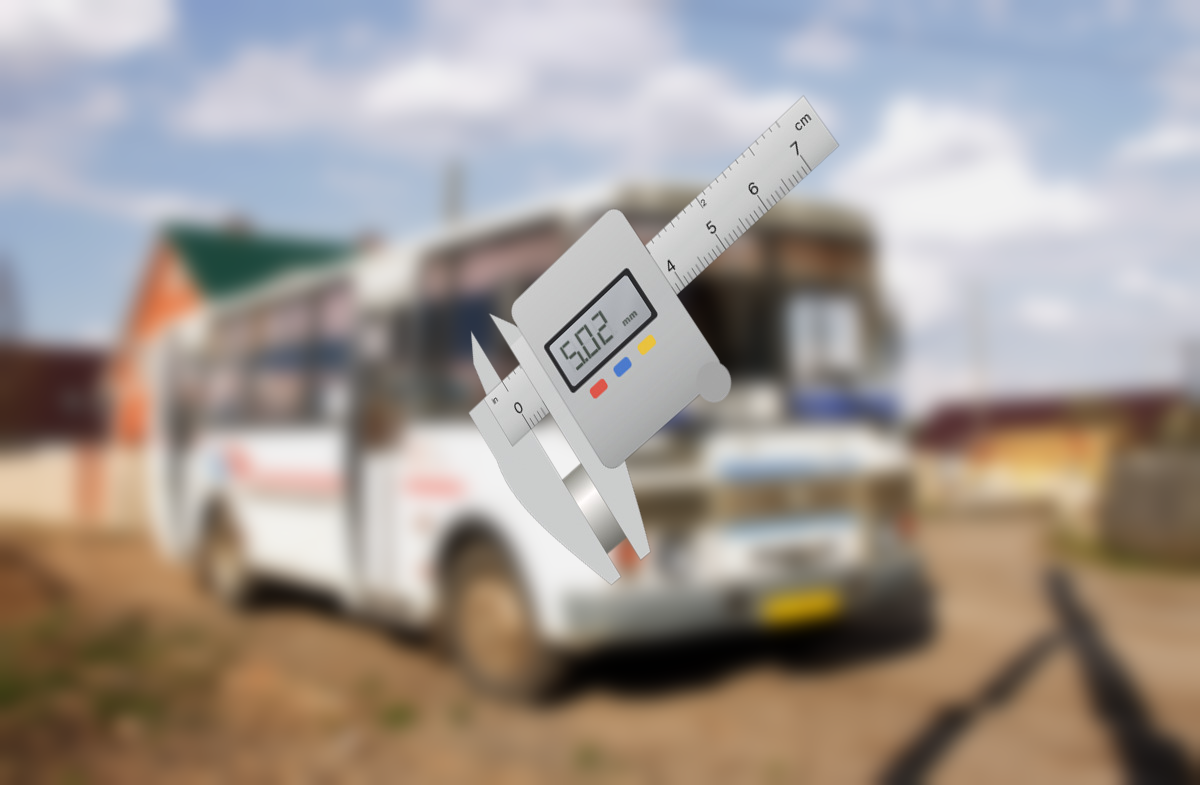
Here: 5.02 mm
